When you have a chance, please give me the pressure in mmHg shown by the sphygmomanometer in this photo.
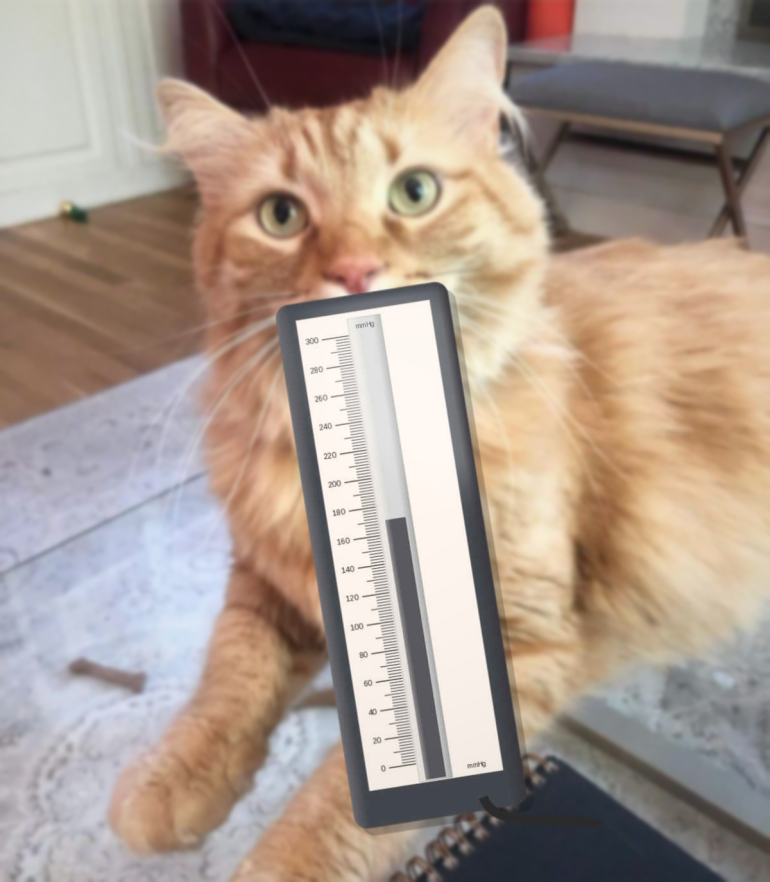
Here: 170 mmHg
